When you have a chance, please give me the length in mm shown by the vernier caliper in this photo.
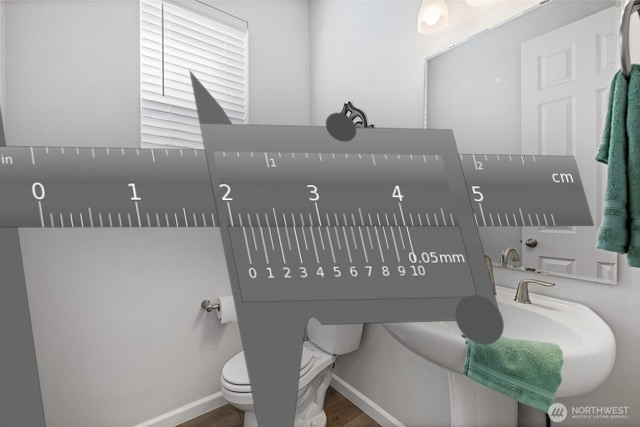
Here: 21.2 mm
